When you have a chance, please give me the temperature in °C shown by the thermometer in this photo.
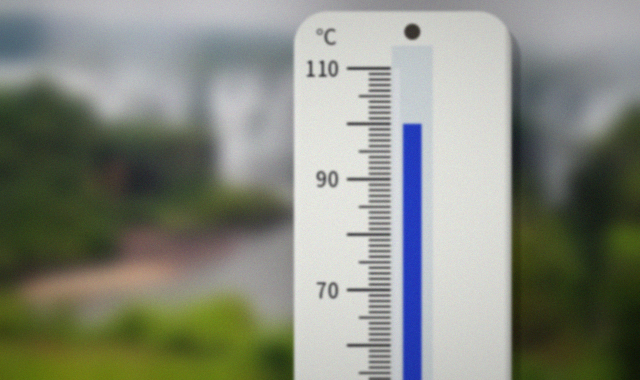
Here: 100 °C
